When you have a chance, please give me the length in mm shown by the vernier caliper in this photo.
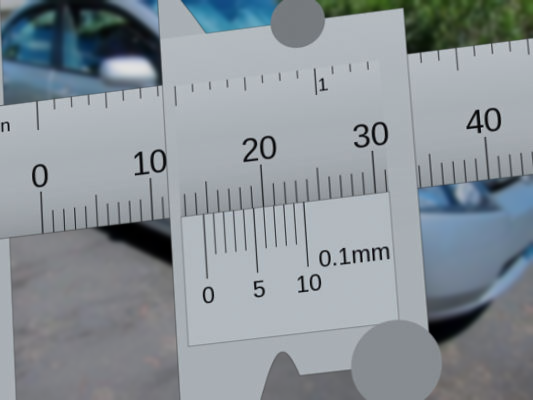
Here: 14.6 mm
